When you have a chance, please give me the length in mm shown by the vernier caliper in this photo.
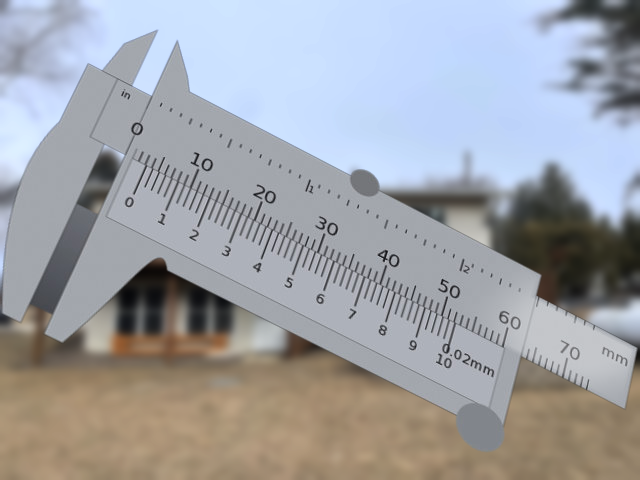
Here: 3.2 mm
